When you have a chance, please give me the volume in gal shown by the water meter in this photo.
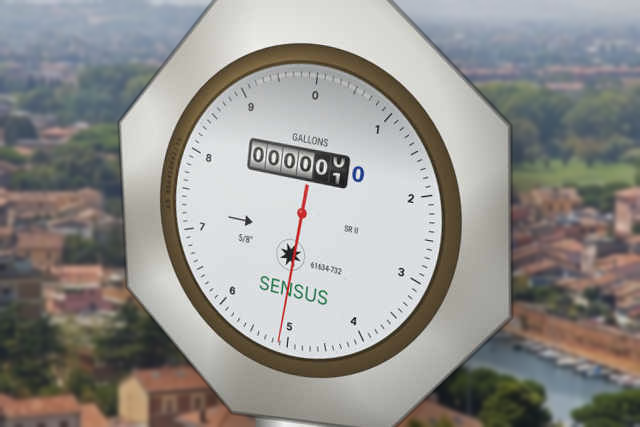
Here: 5.1 gal
